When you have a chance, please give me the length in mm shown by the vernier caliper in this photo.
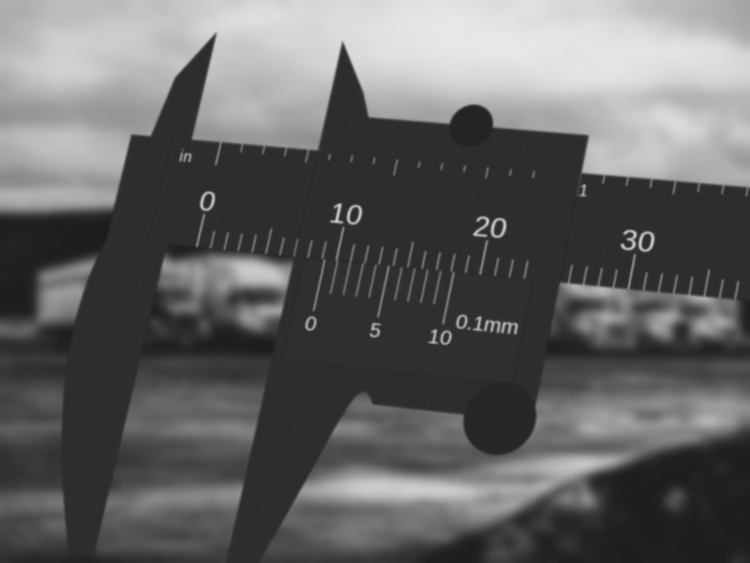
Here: 9.2 mm
